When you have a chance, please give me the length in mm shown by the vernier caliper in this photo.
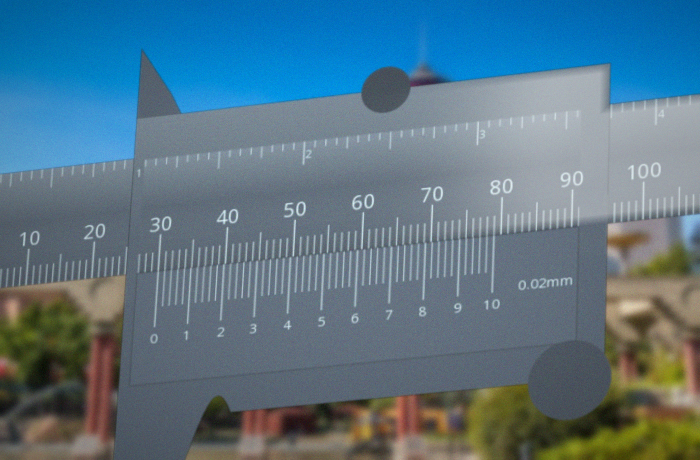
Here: 30.0 mm
